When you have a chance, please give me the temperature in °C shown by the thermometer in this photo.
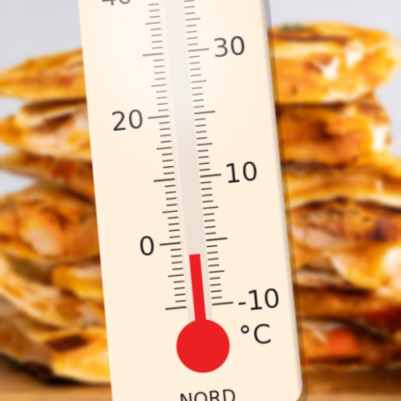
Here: -2 °C
